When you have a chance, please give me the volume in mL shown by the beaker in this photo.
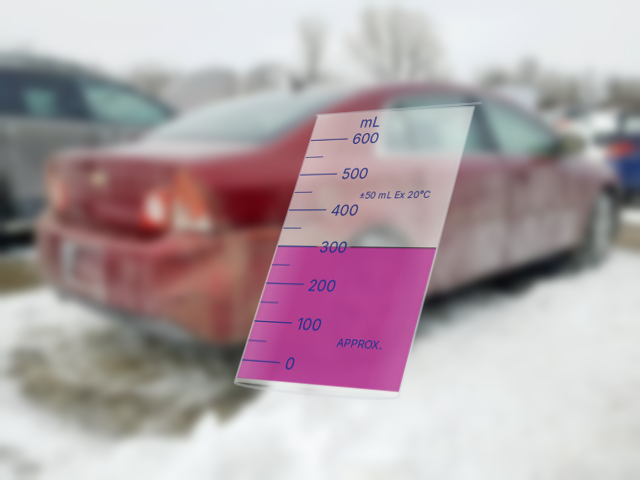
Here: 300 mL
